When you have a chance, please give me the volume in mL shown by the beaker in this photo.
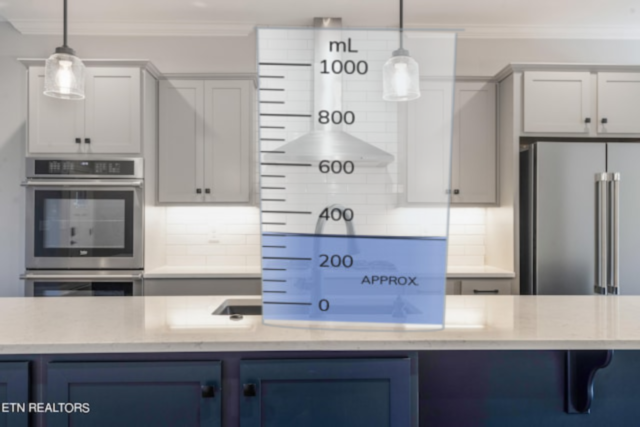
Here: 300 mL
